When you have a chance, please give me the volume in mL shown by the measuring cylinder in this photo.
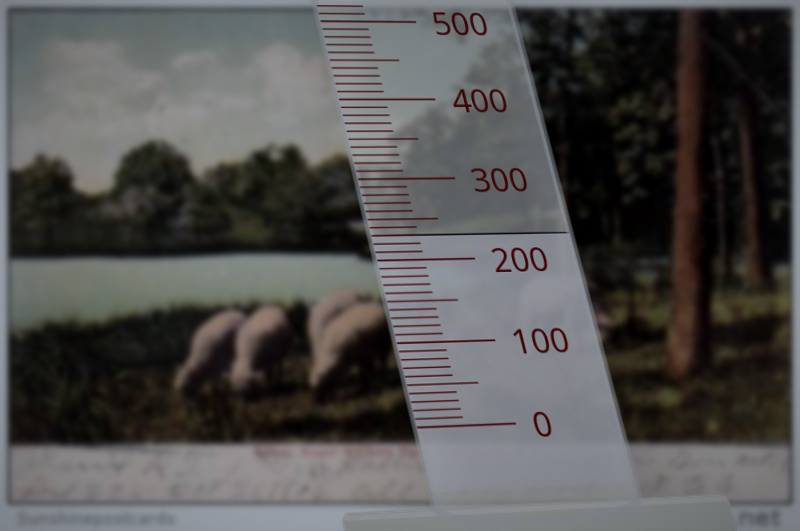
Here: 230 mL
